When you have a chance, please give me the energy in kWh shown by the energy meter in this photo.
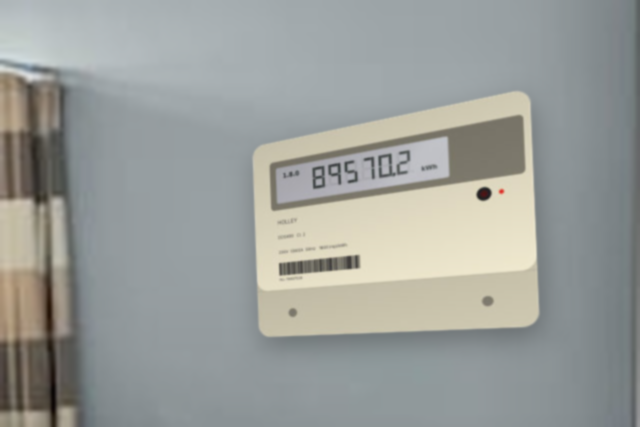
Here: 89570.2 kWh
